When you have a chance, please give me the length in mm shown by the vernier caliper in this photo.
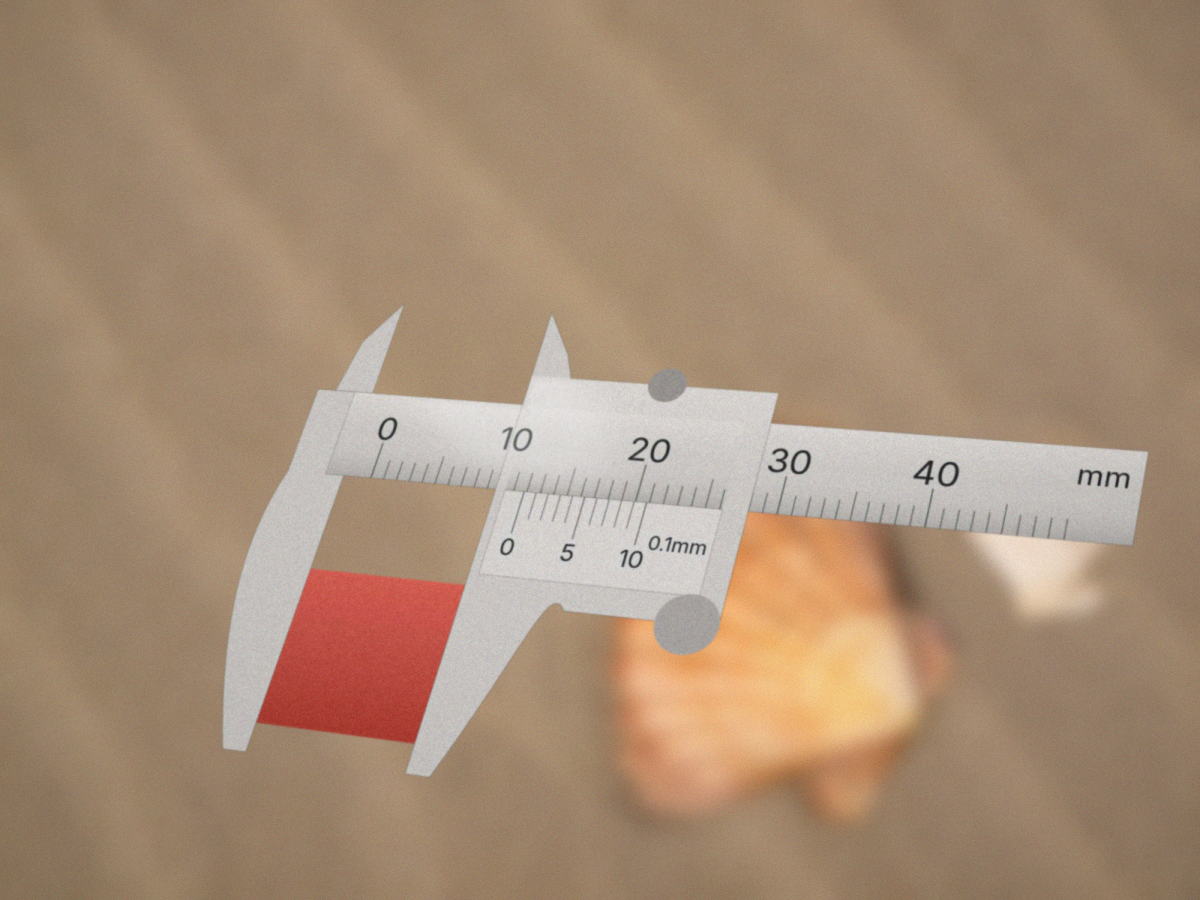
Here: 11.8 mm
